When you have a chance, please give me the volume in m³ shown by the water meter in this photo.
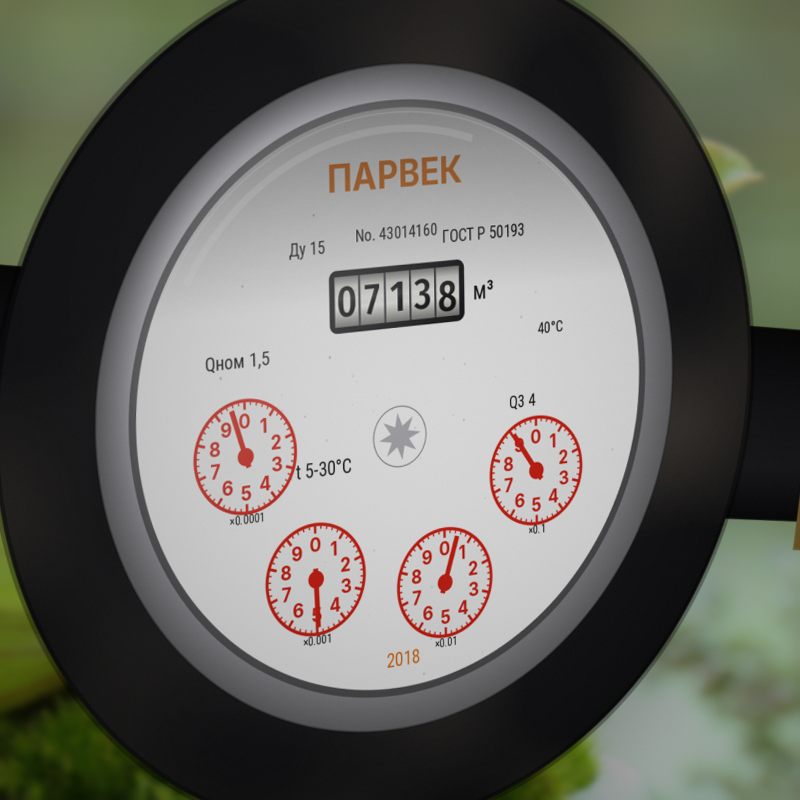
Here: 7137.9049 m³
